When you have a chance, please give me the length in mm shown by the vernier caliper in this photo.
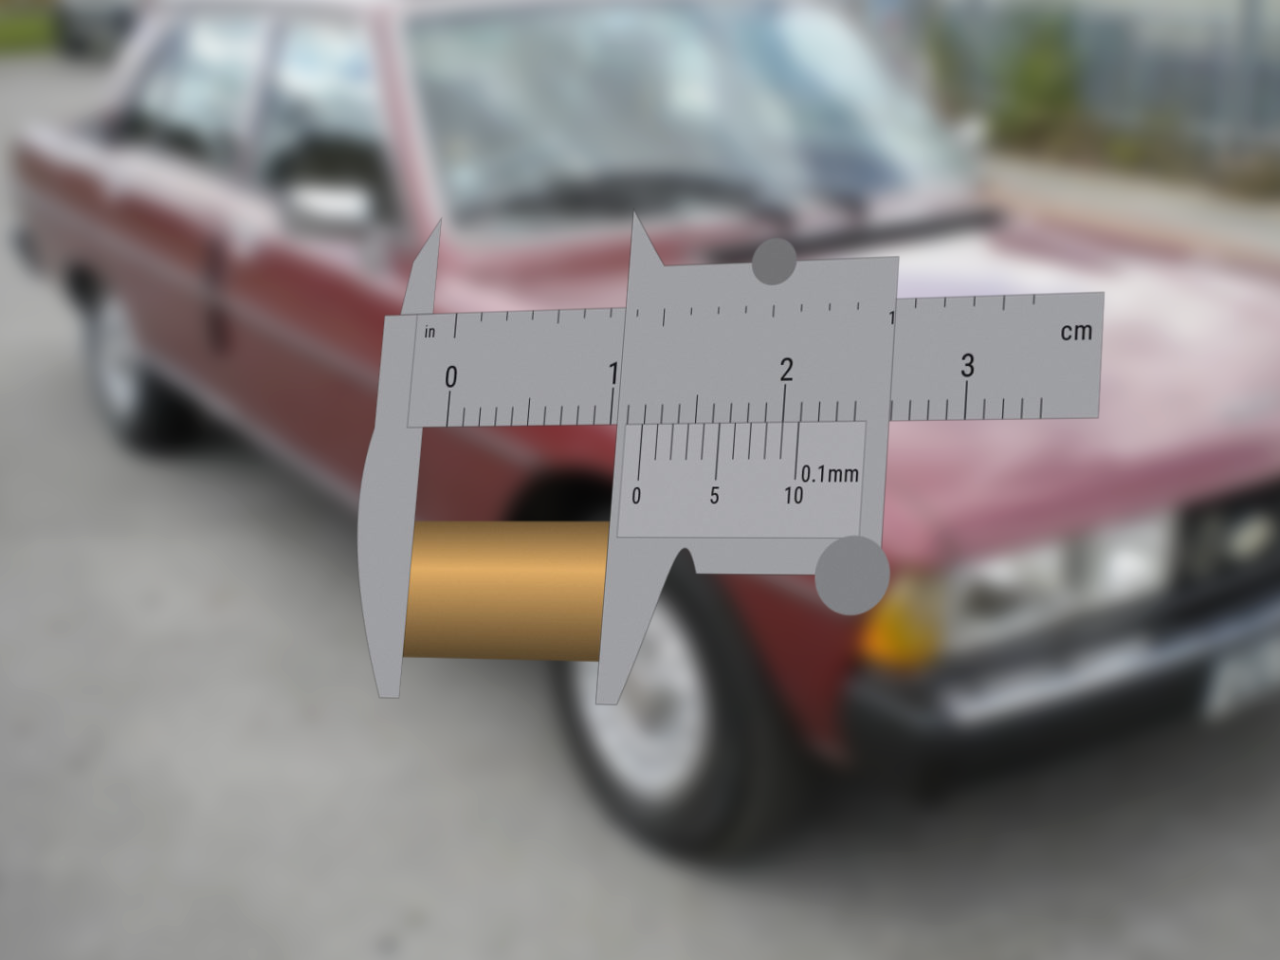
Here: 11.9 mm
